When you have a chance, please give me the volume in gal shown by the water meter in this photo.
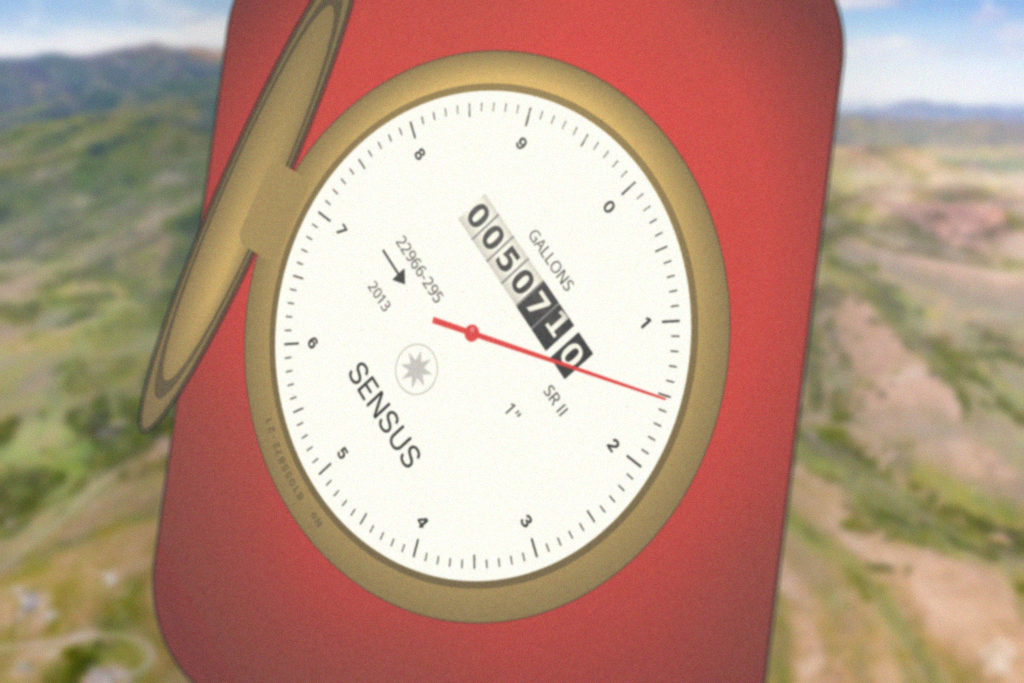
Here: 50711.5 gal
